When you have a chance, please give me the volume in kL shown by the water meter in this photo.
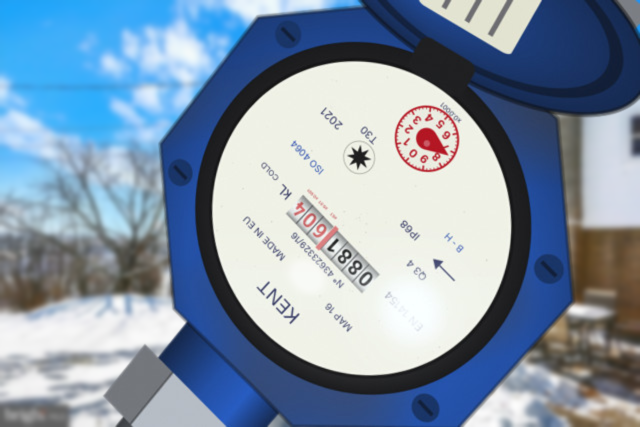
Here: 881.6047 kL
